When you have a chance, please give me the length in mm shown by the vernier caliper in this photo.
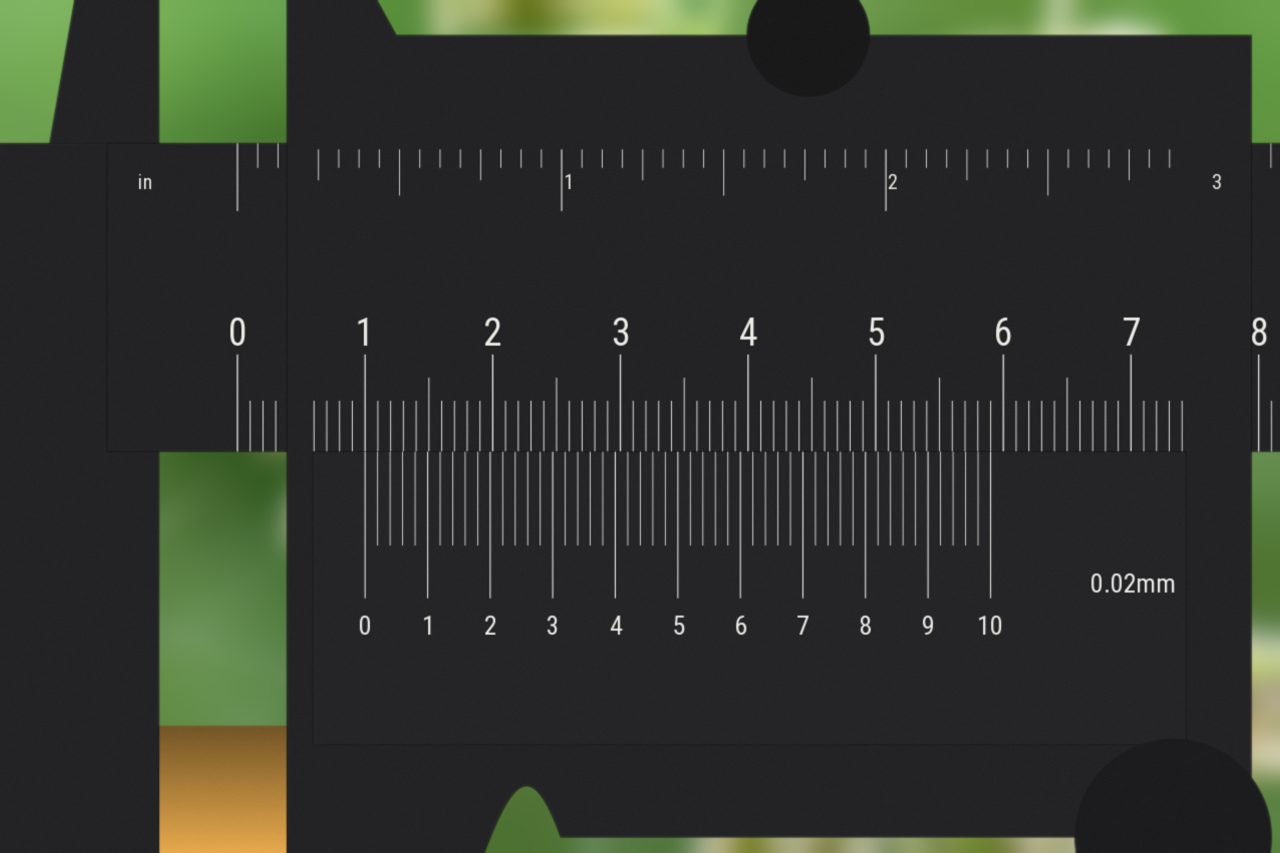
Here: 10.0 mm
